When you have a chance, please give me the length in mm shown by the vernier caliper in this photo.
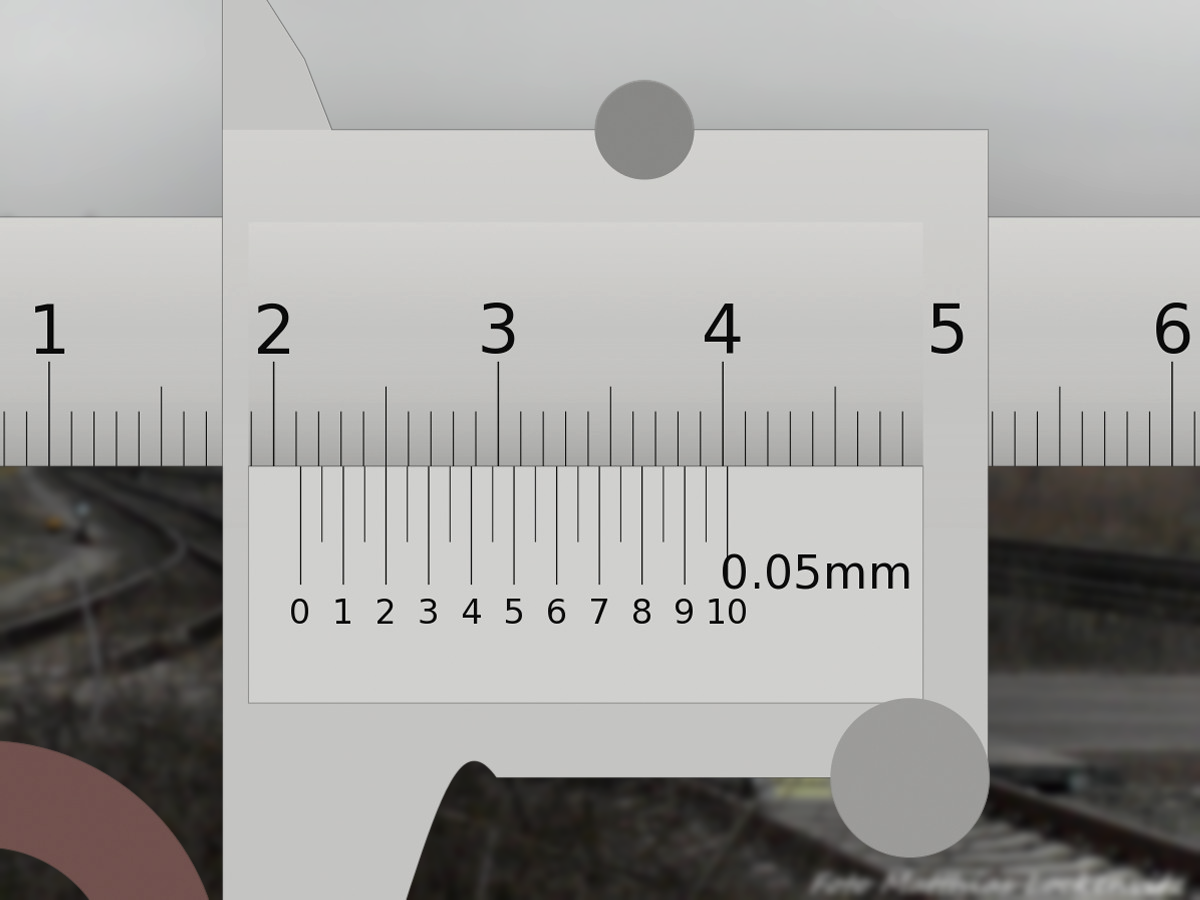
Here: 21.2 mm
